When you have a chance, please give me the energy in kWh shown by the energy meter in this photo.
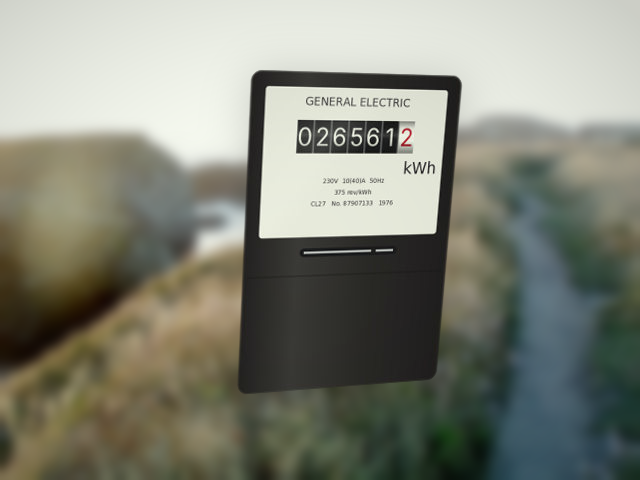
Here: 26561.2 kWh
